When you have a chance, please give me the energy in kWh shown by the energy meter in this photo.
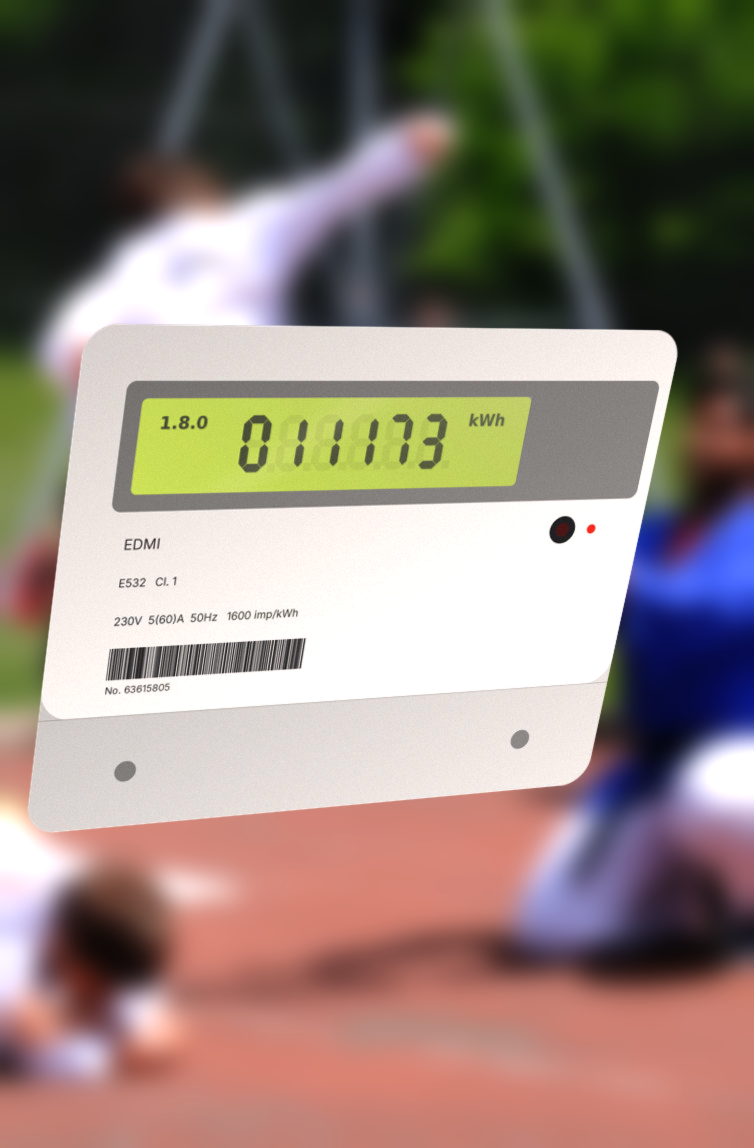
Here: 11173 kWh
